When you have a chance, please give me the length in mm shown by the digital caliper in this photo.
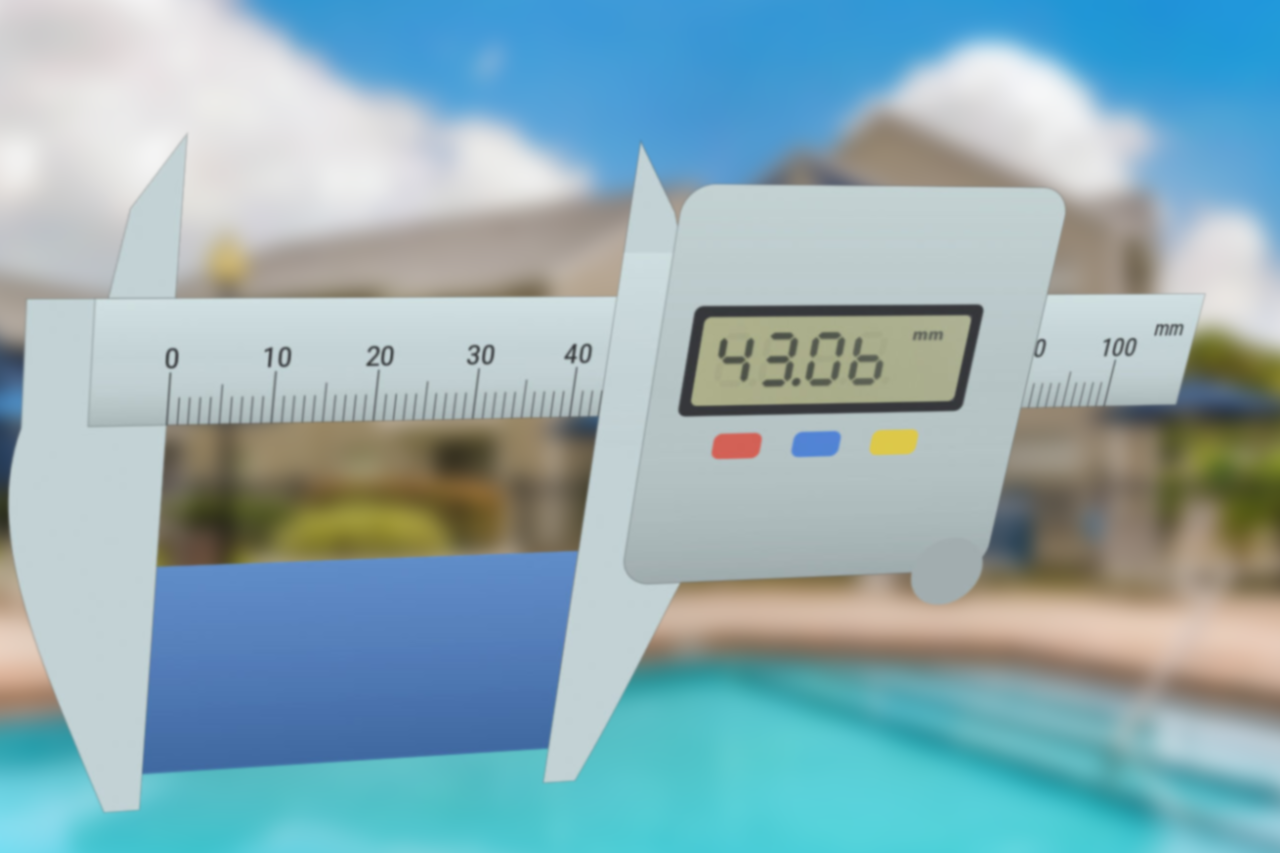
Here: 43.06 mm
